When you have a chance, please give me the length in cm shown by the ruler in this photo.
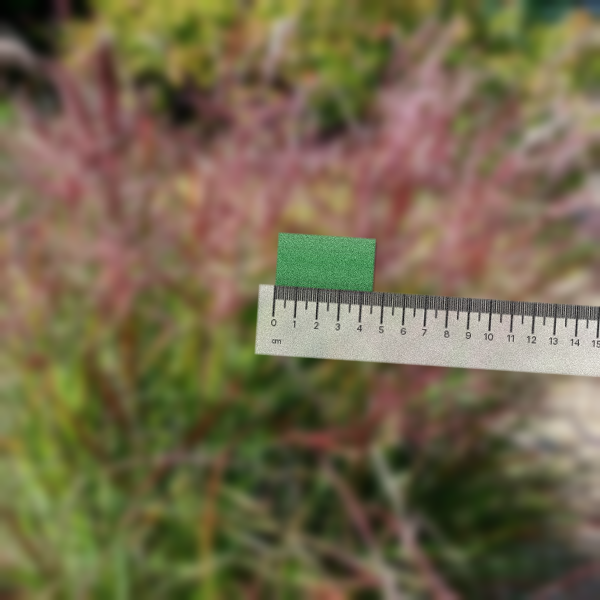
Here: 4.5 cm
